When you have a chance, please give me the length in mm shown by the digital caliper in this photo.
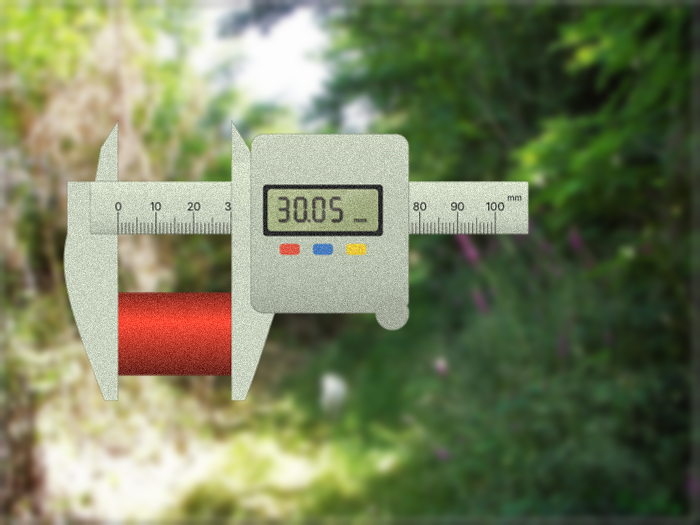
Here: 30.05 mm
